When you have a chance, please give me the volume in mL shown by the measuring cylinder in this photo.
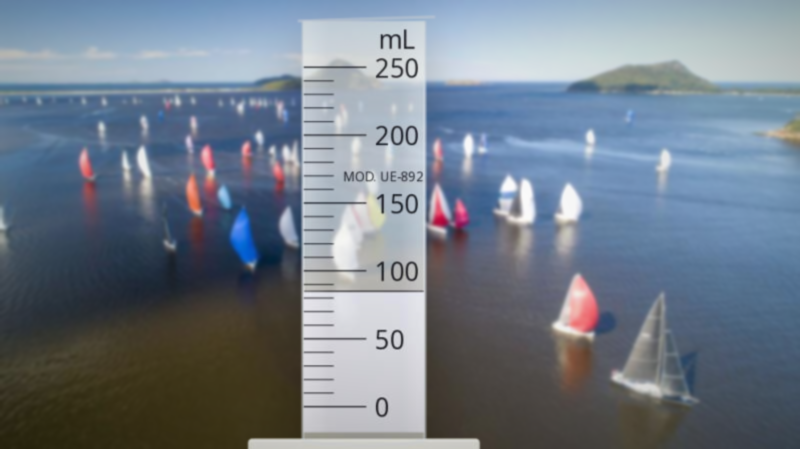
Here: 85 mL
